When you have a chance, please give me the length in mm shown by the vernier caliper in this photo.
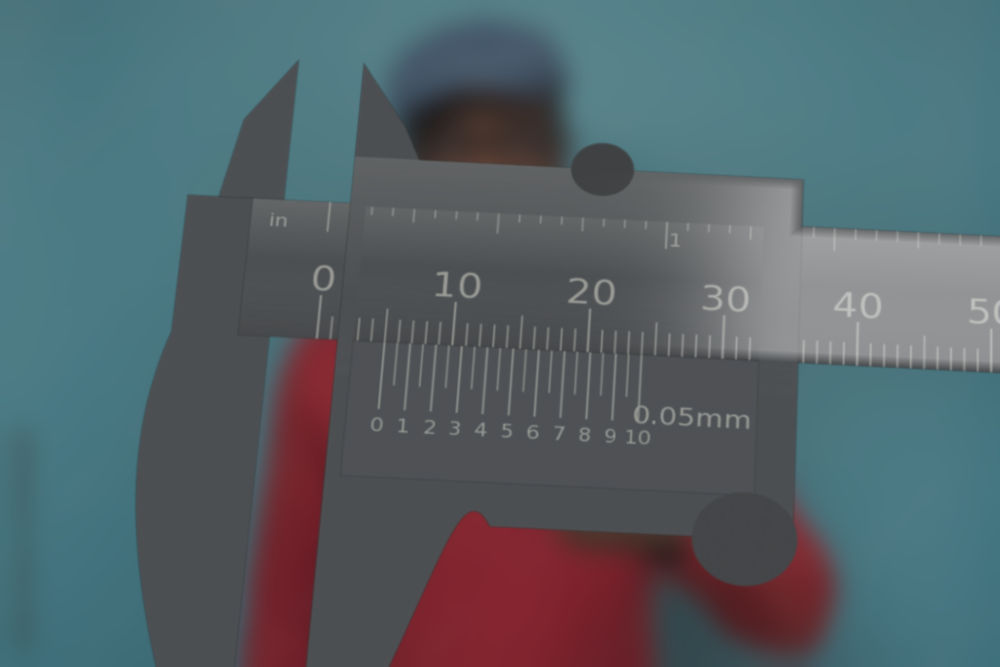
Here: 5.0 mm
